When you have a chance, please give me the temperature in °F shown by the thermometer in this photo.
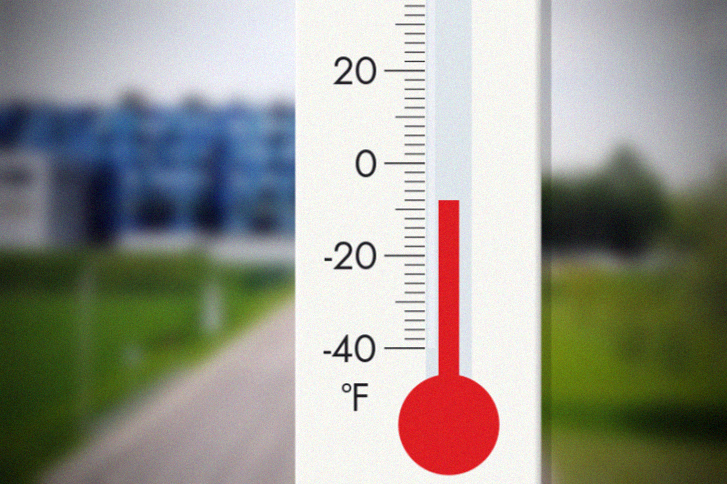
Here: -8 °F
